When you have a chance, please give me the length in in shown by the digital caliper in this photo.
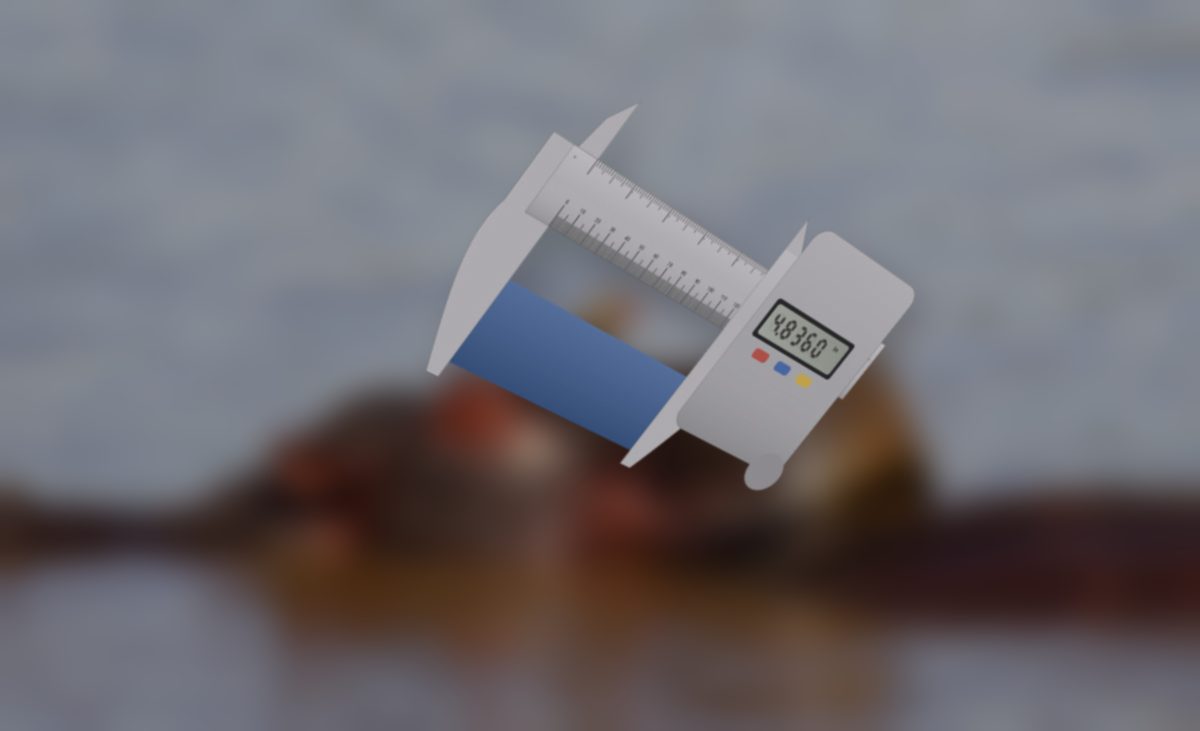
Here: 4.8360 in
